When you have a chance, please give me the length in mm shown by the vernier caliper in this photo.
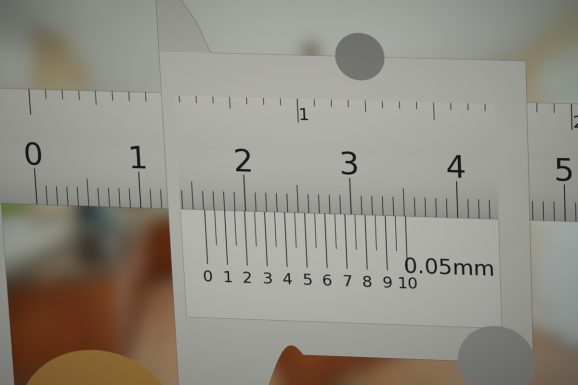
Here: 16.1 mm
